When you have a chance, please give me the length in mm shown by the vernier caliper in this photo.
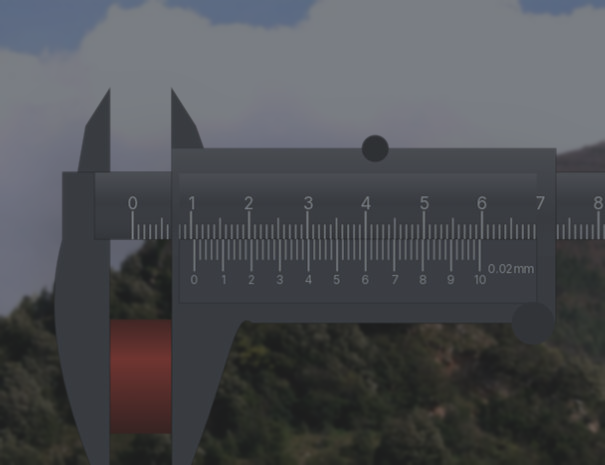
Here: 10.6 mm
